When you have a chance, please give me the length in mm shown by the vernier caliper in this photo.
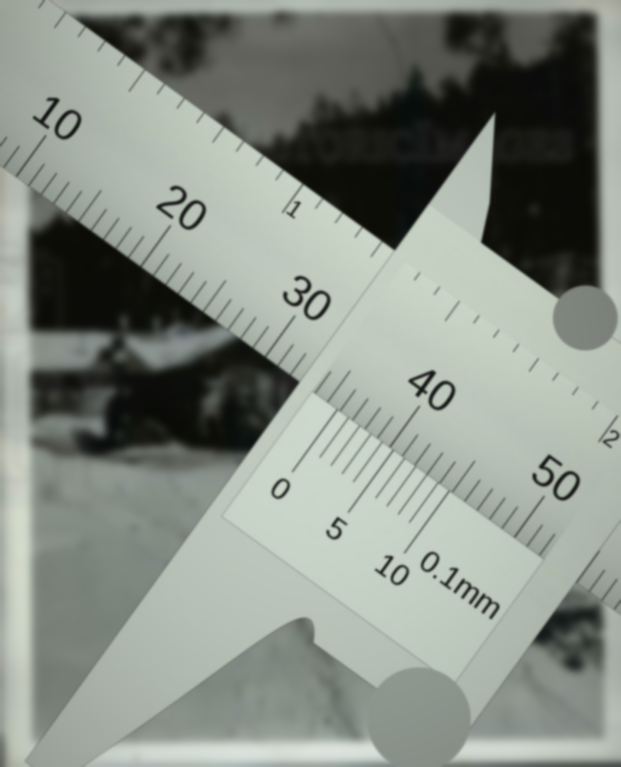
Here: 35.8 mm
